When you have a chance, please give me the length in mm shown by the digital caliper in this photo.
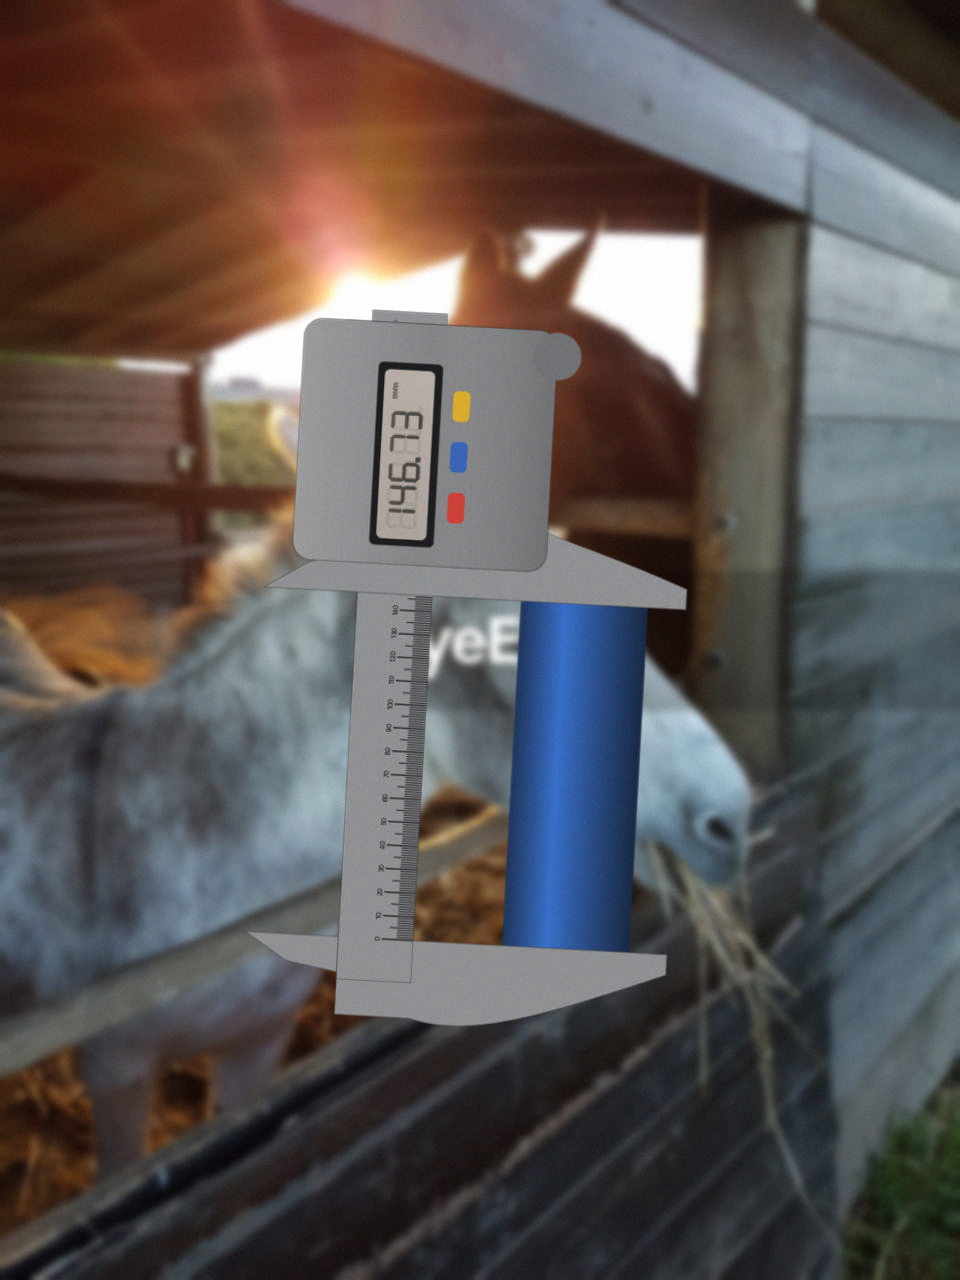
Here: 146.73 mm
